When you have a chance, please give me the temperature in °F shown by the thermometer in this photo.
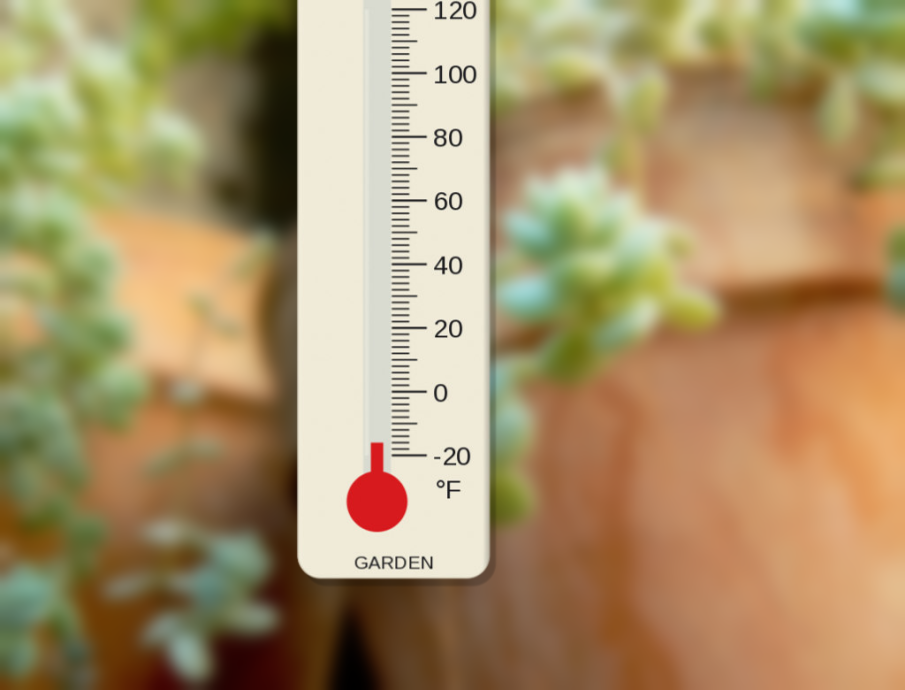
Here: -16 °F
